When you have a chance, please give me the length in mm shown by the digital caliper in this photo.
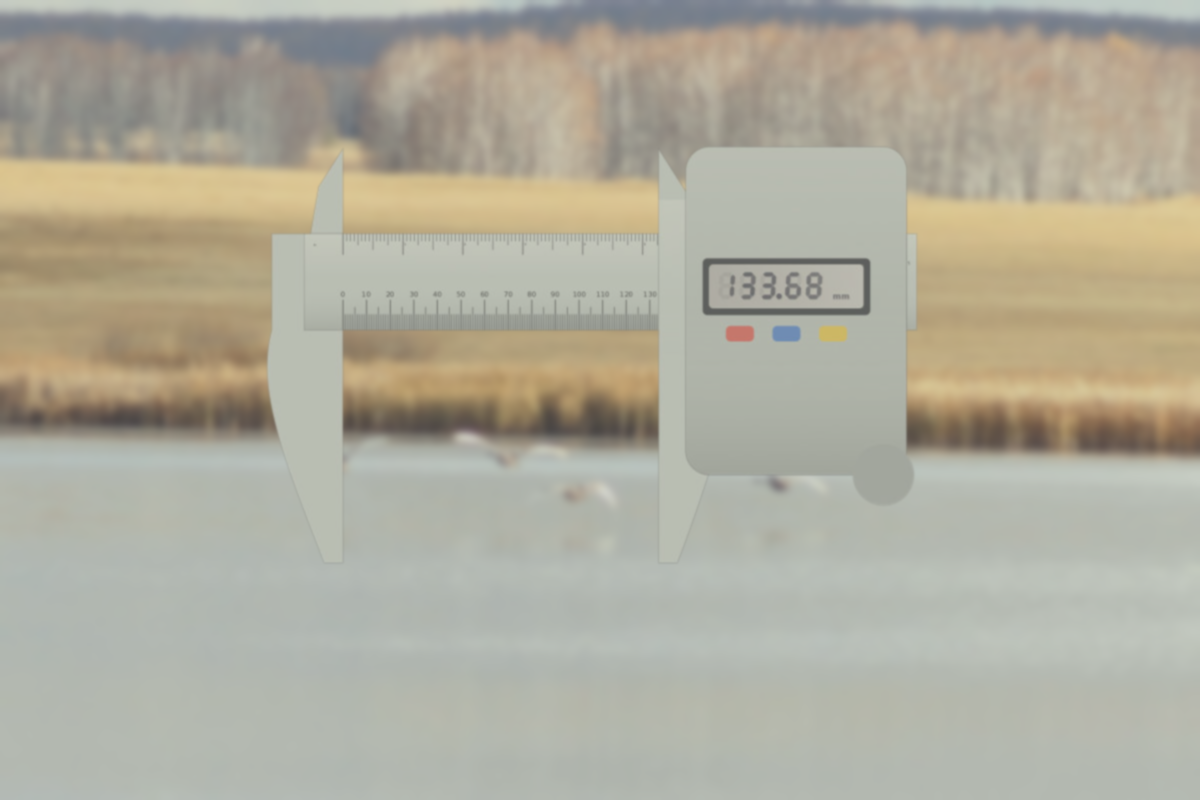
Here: 133.68 mm
